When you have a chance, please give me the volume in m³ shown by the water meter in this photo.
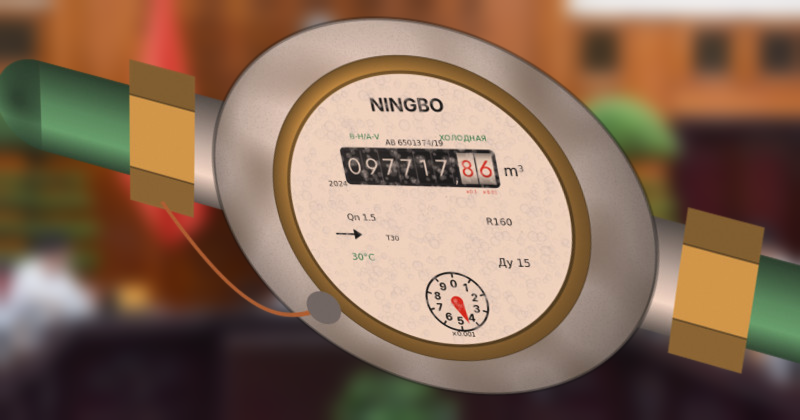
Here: 97717.864 m³
